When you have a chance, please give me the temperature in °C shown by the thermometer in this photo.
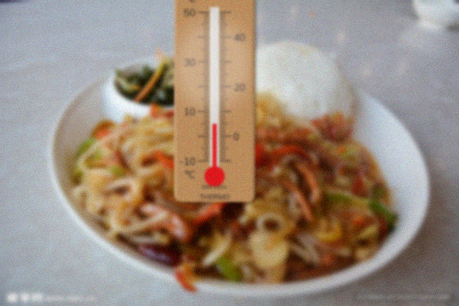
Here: 5 °C
